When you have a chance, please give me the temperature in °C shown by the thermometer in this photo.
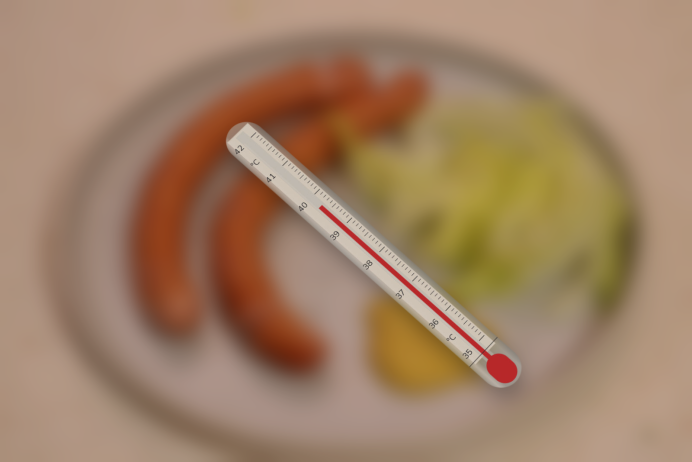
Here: 39.7 °C
